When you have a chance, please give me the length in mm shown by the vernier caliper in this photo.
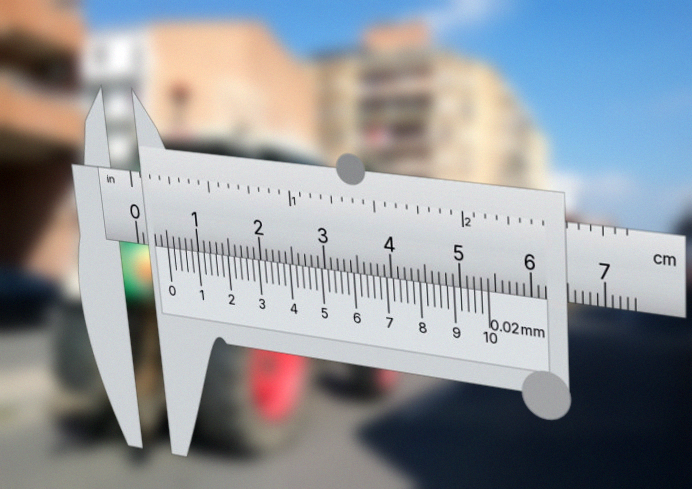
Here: 5.0 mm
